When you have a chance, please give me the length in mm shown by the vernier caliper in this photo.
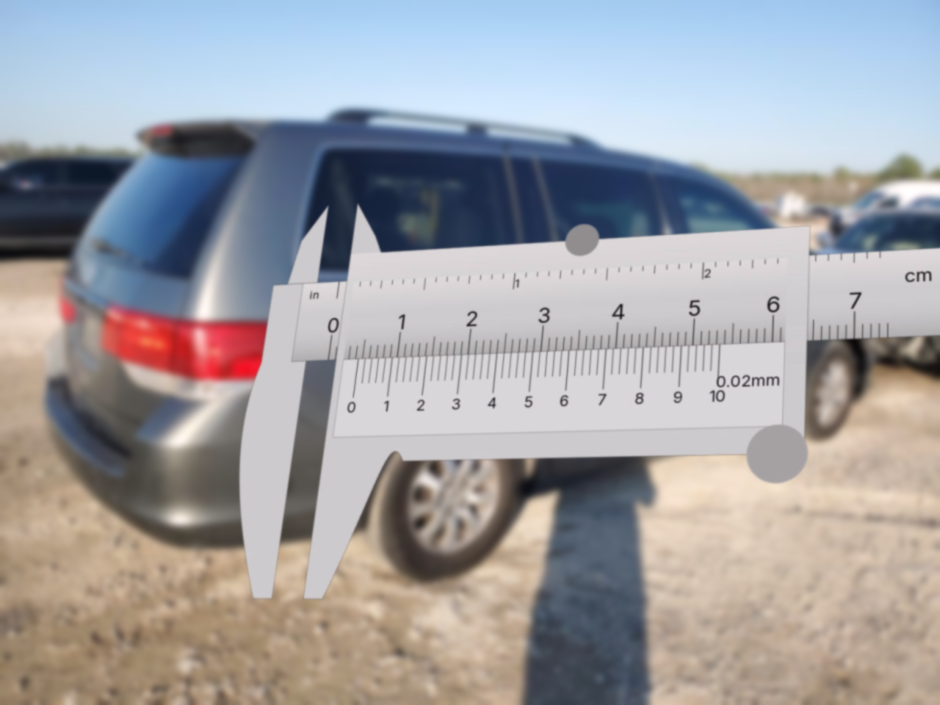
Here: 4.4 mm
